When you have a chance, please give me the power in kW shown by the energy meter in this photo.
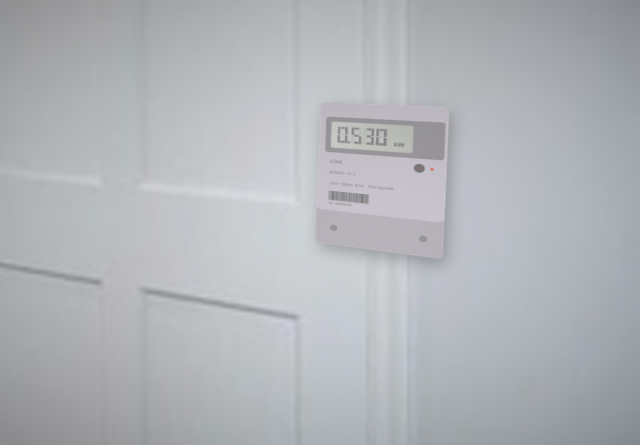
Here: 0.530 kW
